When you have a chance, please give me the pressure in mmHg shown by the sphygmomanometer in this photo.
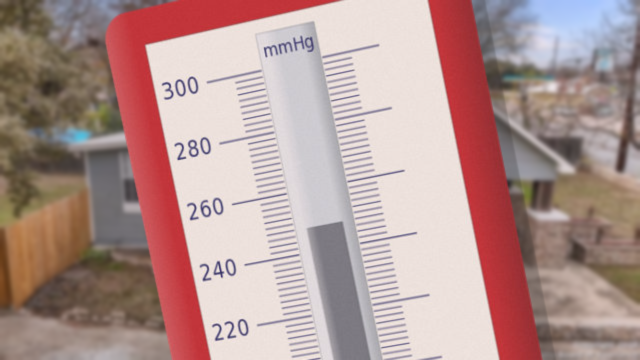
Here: 248 mmHg
